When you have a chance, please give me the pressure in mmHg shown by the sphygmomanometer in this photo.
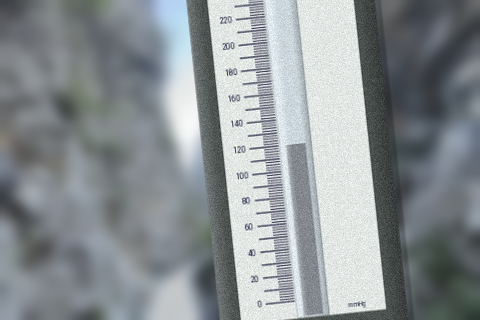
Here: 120 mmHg
